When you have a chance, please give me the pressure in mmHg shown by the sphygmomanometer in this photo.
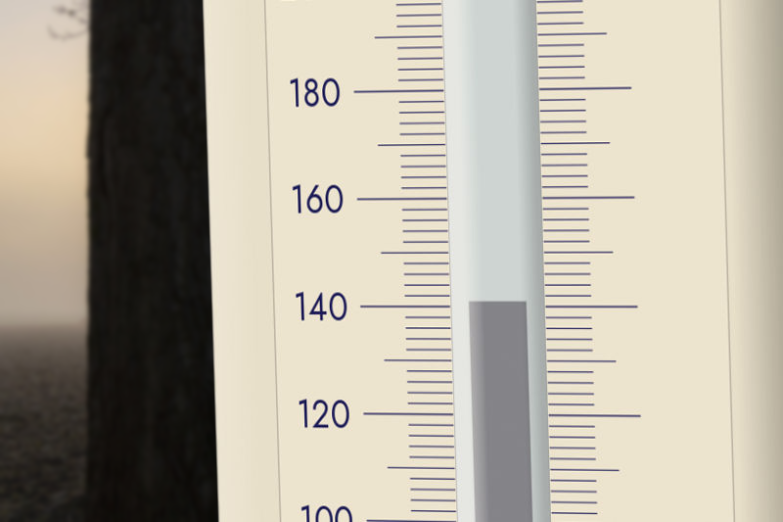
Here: 141 mmHg
